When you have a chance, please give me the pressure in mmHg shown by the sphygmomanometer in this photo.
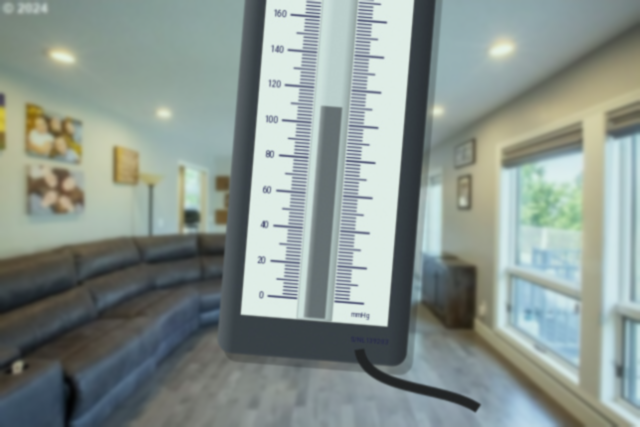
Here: 110 mmHg
